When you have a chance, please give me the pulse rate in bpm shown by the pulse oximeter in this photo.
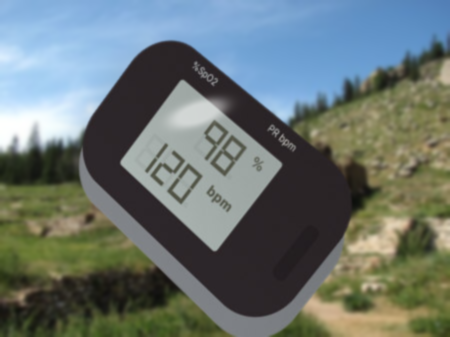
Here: 120 bpm
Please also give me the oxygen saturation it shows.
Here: 98 %
